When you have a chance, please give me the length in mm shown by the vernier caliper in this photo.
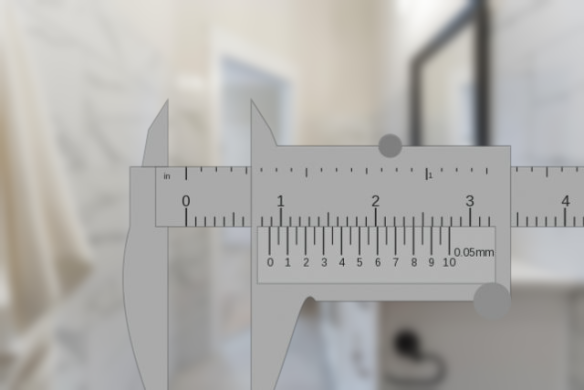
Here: 8.8 mm
